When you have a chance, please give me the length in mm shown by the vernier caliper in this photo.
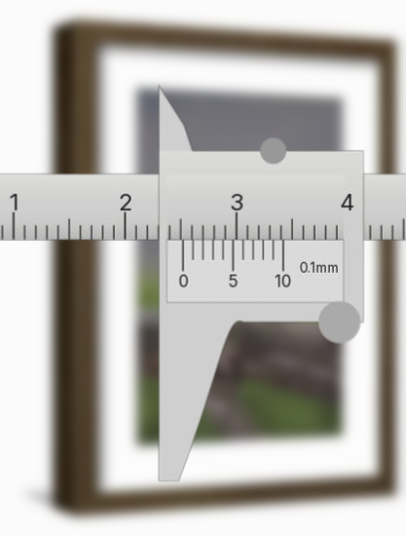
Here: 25.2 mm
